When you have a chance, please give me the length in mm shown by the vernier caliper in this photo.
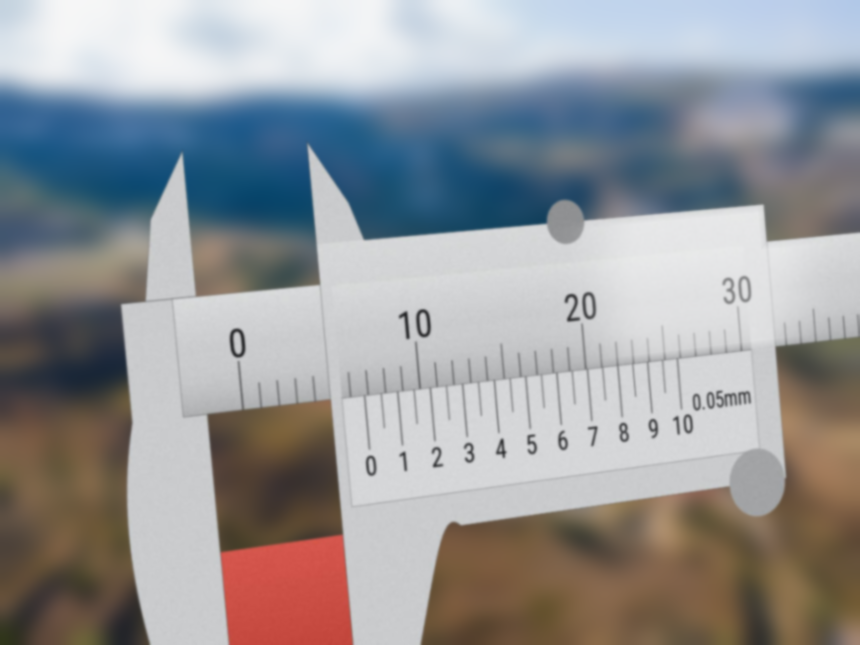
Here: 6.8 mm
